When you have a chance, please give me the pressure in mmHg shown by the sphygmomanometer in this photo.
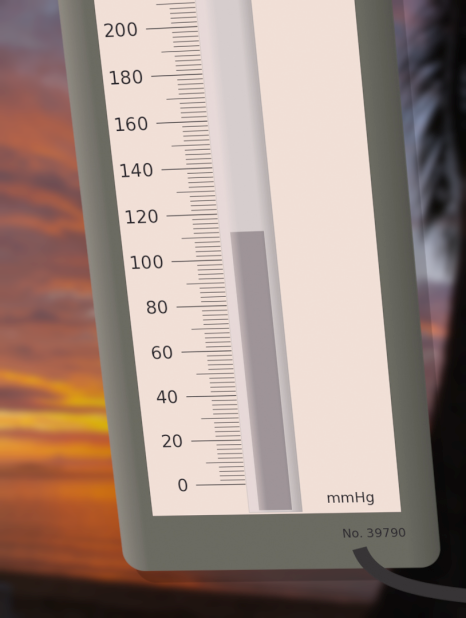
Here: 112 mmHg
